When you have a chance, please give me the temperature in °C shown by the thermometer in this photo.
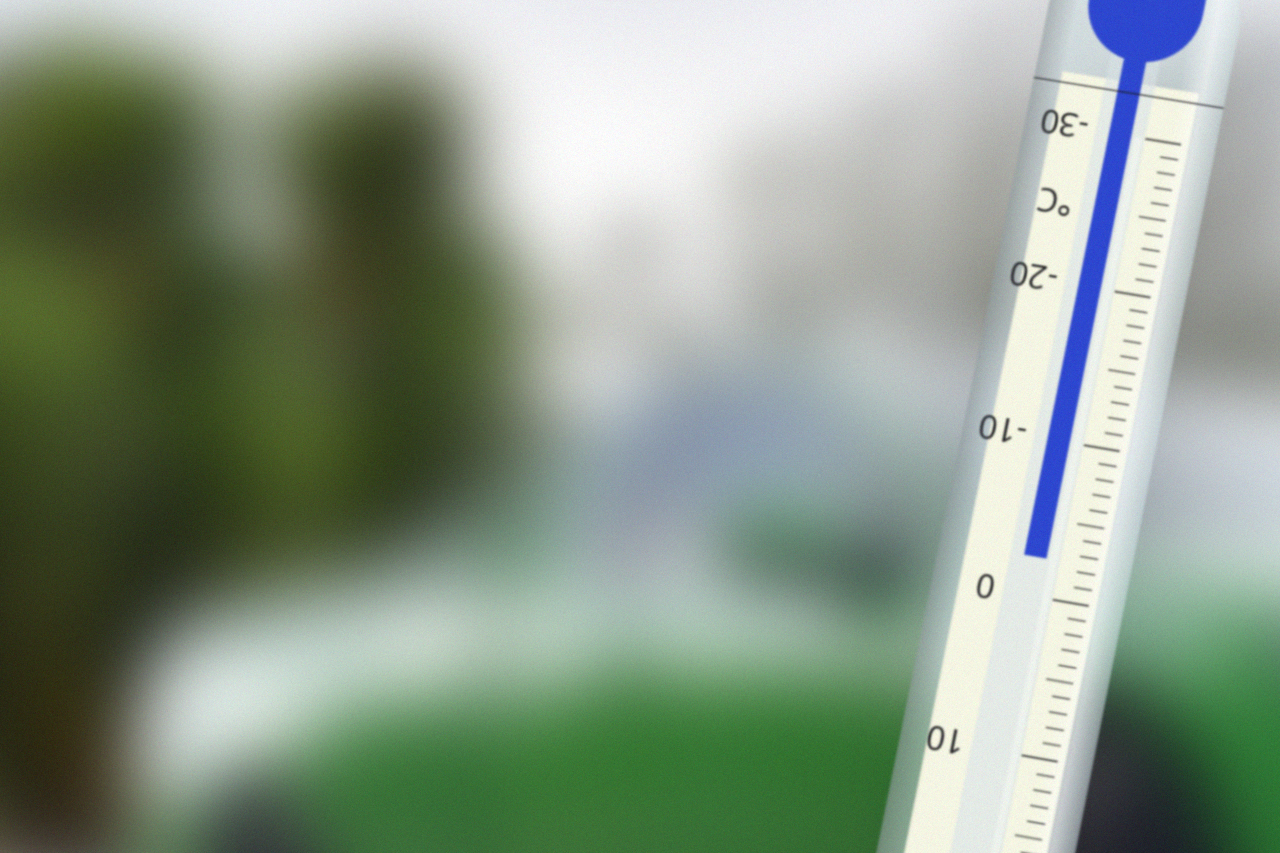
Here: -2.5 °C
